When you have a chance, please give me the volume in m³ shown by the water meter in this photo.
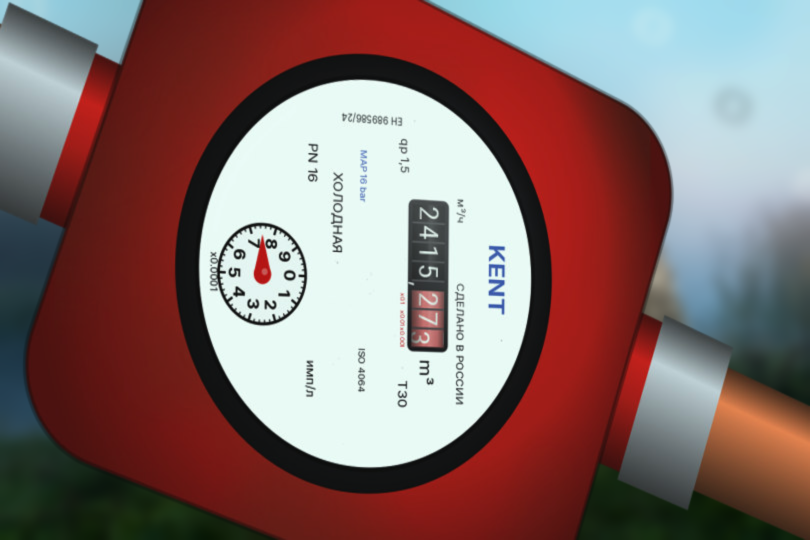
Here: 2415.2727 m³
